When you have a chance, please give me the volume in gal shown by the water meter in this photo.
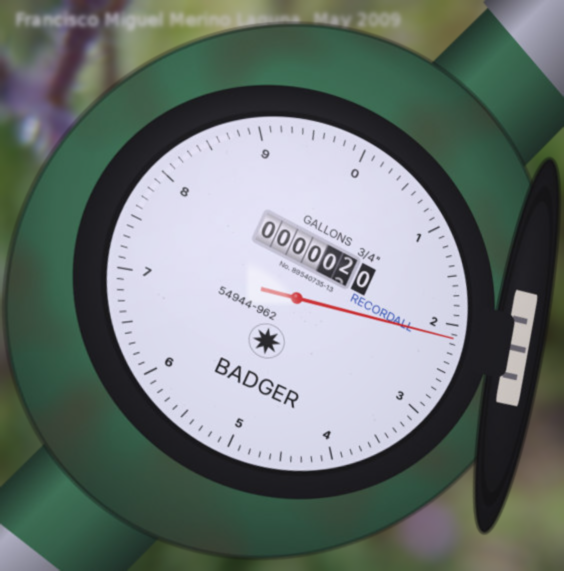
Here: 22.1 gal
